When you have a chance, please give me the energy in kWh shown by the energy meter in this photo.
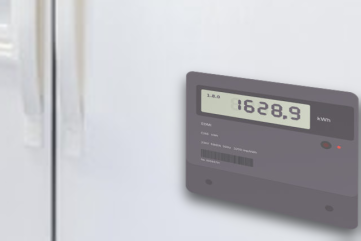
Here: 1628.9 kWh
